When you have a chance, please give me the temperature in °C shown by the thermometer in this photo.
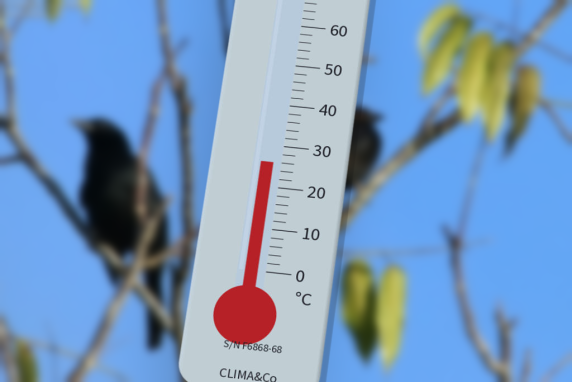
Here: 26 °C
